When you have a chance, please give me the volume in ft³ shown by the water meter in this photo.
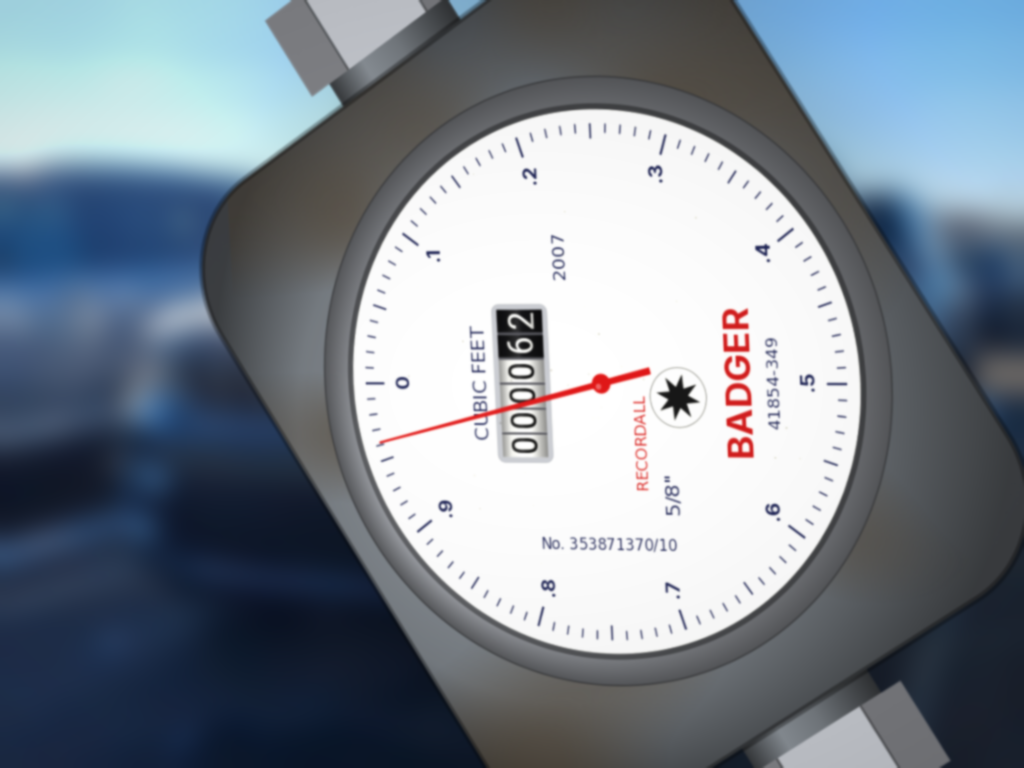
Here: 61.96 ft³
